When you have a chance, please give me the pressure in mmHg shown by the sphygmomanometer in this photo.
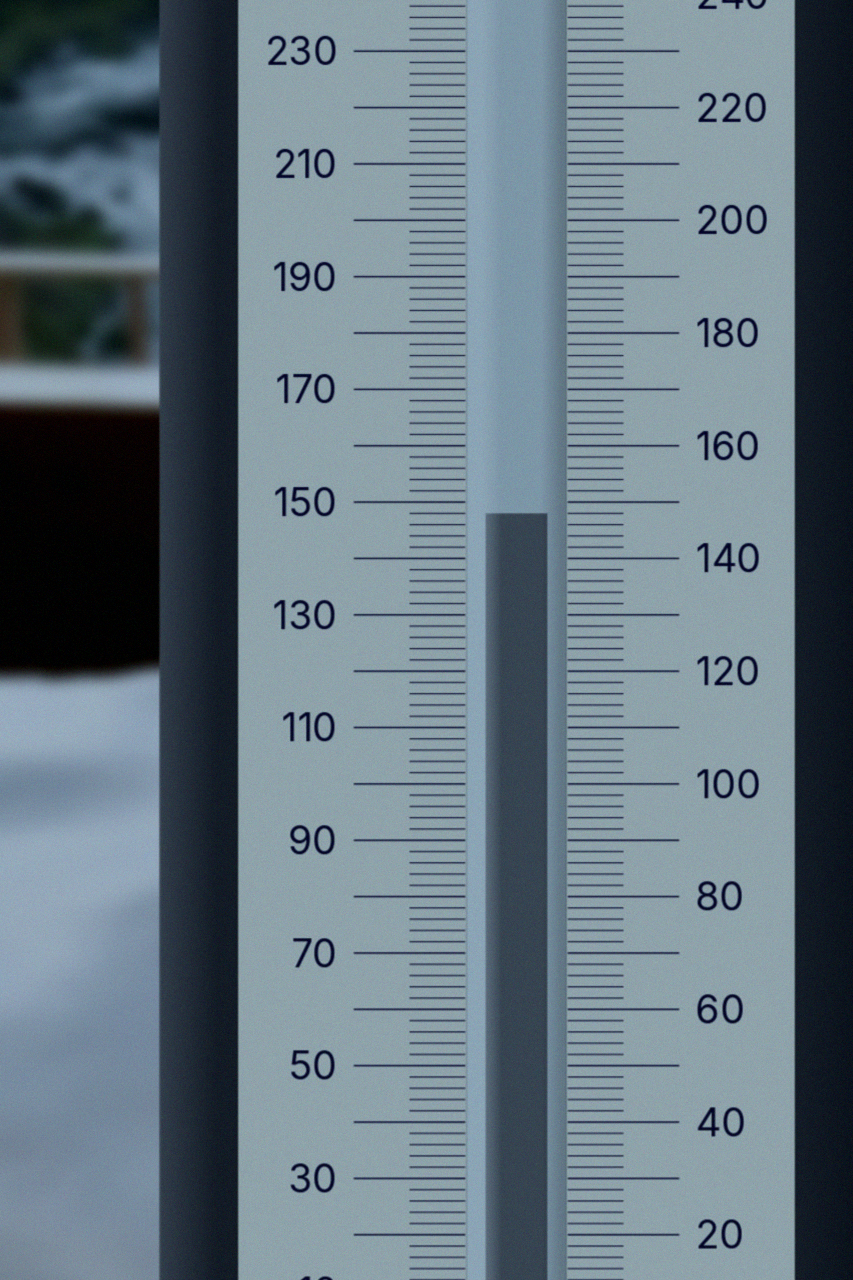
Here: 148 mmHg
